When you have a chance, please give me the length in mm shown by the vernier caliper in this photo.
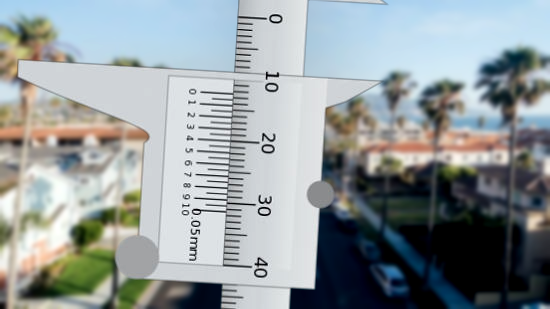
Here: 12.4 mm
